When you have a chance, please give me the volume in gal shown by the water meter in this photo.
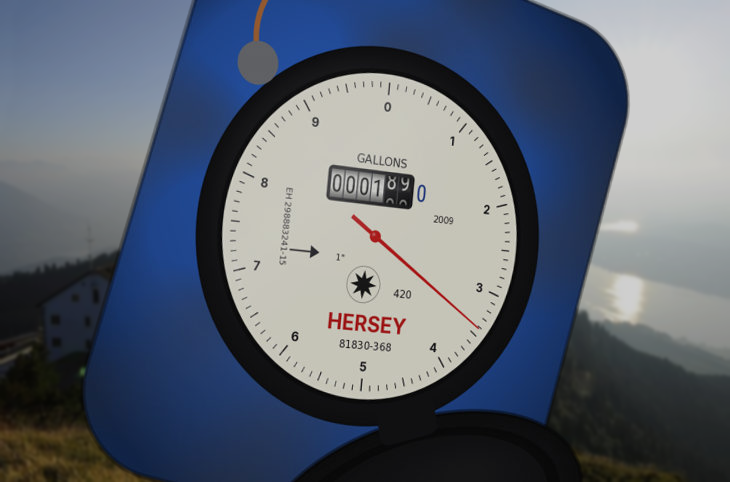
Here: 1893.4 gal
